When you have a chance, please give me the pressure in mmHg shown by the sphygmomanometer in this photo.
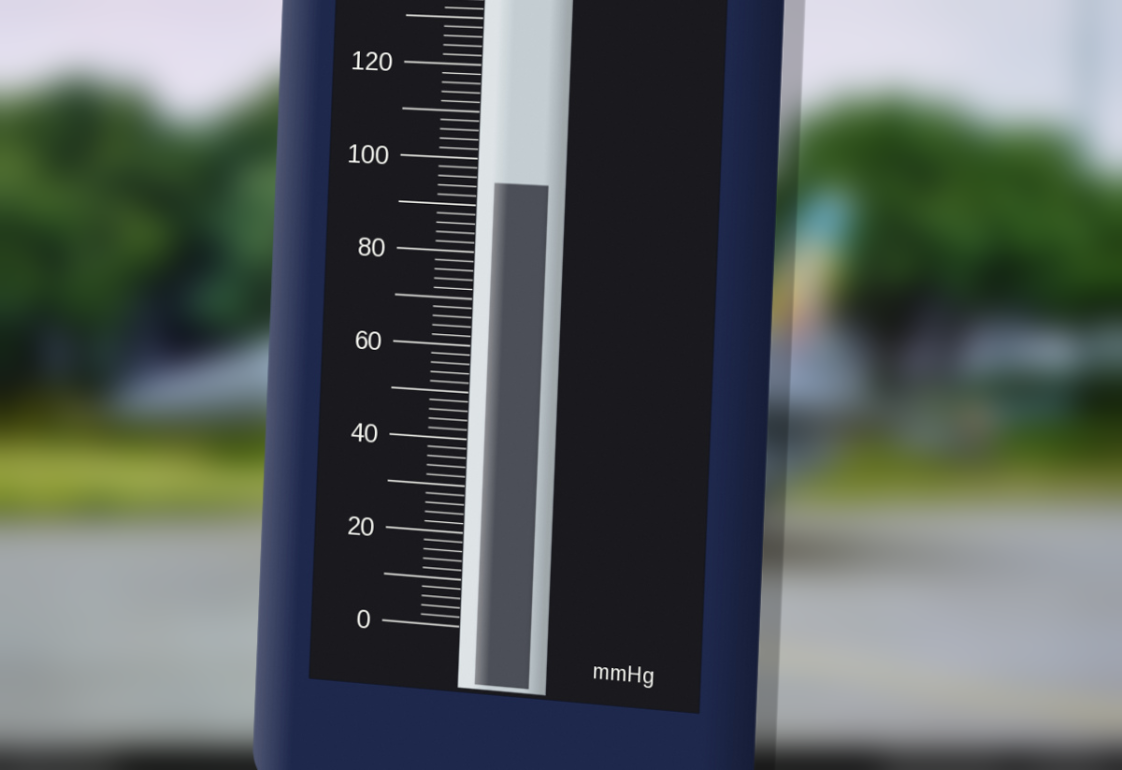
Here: 95 mmHg
